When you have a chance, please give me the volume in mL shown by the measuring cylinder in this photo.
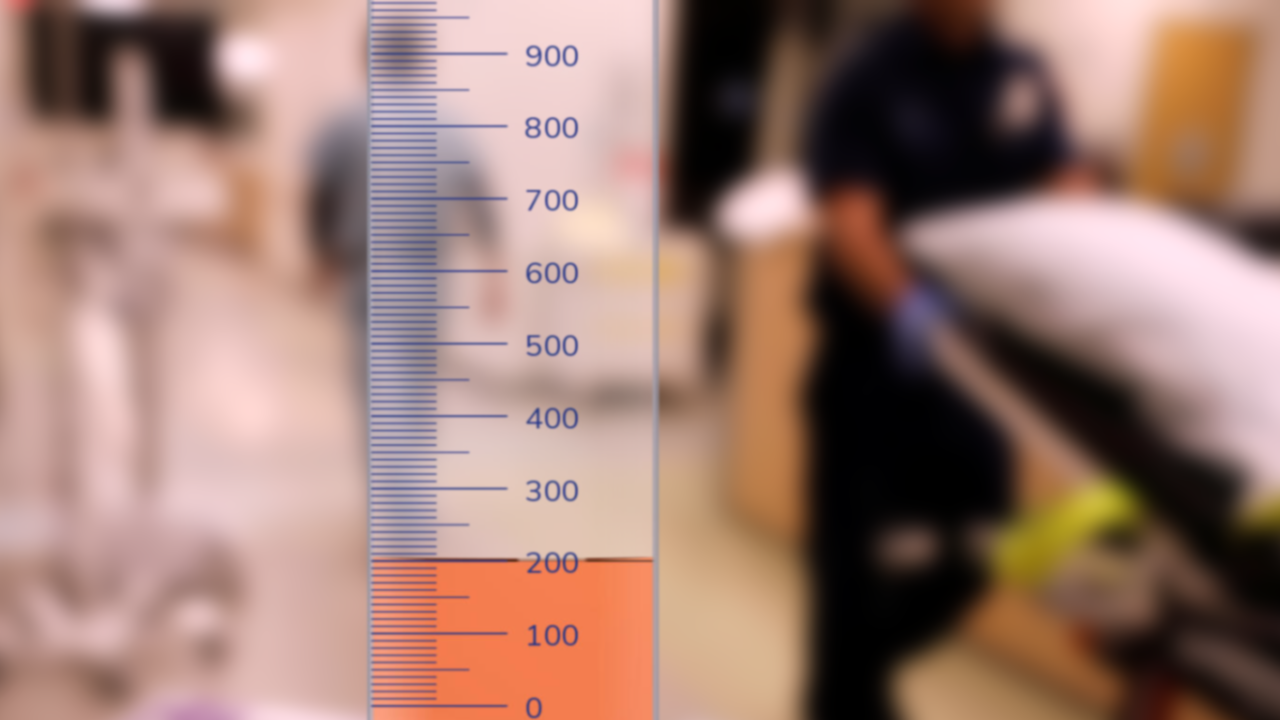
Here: 200 mL
